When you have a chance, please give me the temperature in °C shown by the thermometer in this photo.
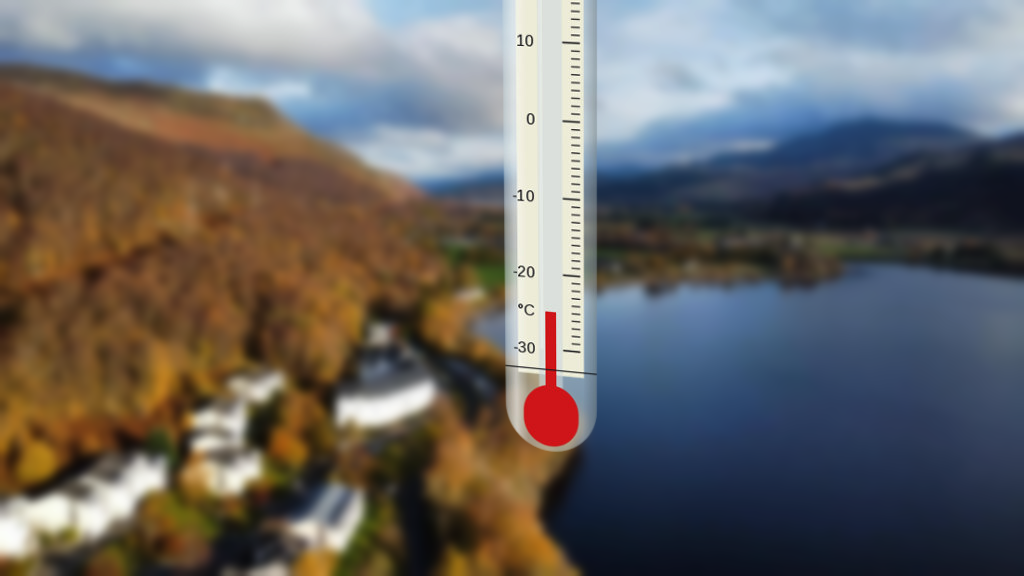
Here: -25 °C
